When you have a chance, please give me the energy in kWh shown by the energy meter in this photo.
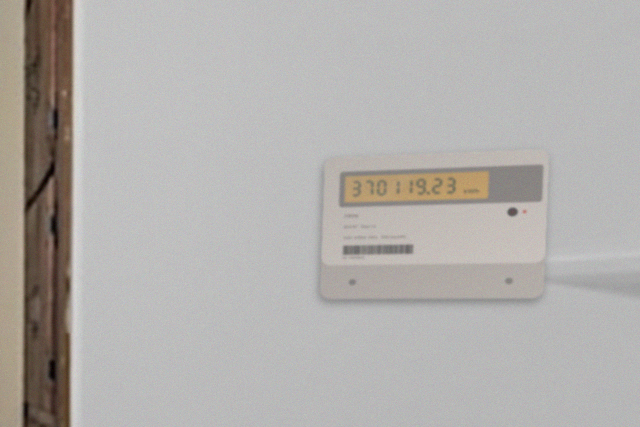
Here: 370119.23 kWh
